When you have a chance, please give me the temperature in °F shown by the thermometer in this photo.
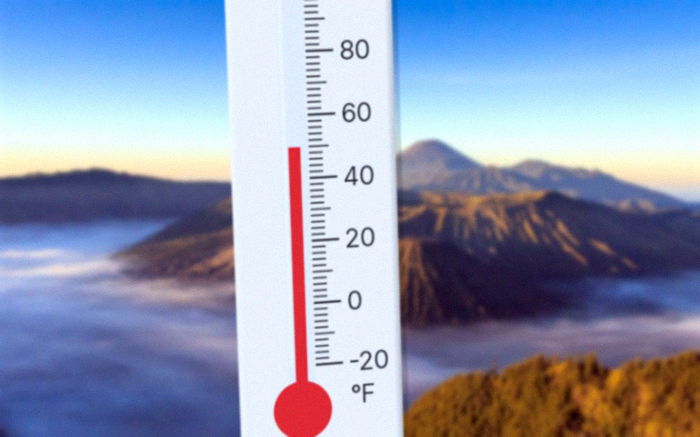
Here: 50 °F
